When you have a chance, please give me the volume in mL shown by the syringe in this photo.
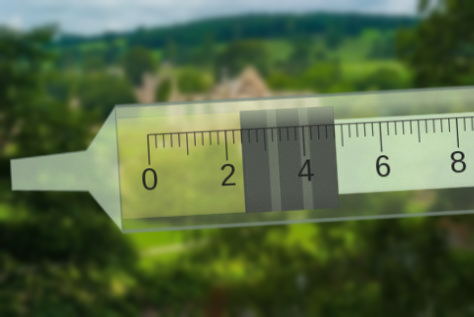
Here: 2.4 mL
